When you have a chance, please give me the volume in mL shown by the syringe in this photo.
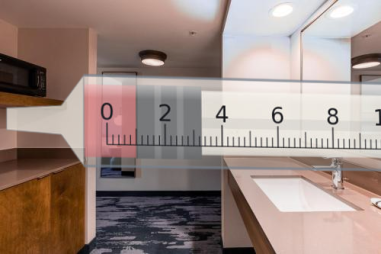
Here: 1 mL
